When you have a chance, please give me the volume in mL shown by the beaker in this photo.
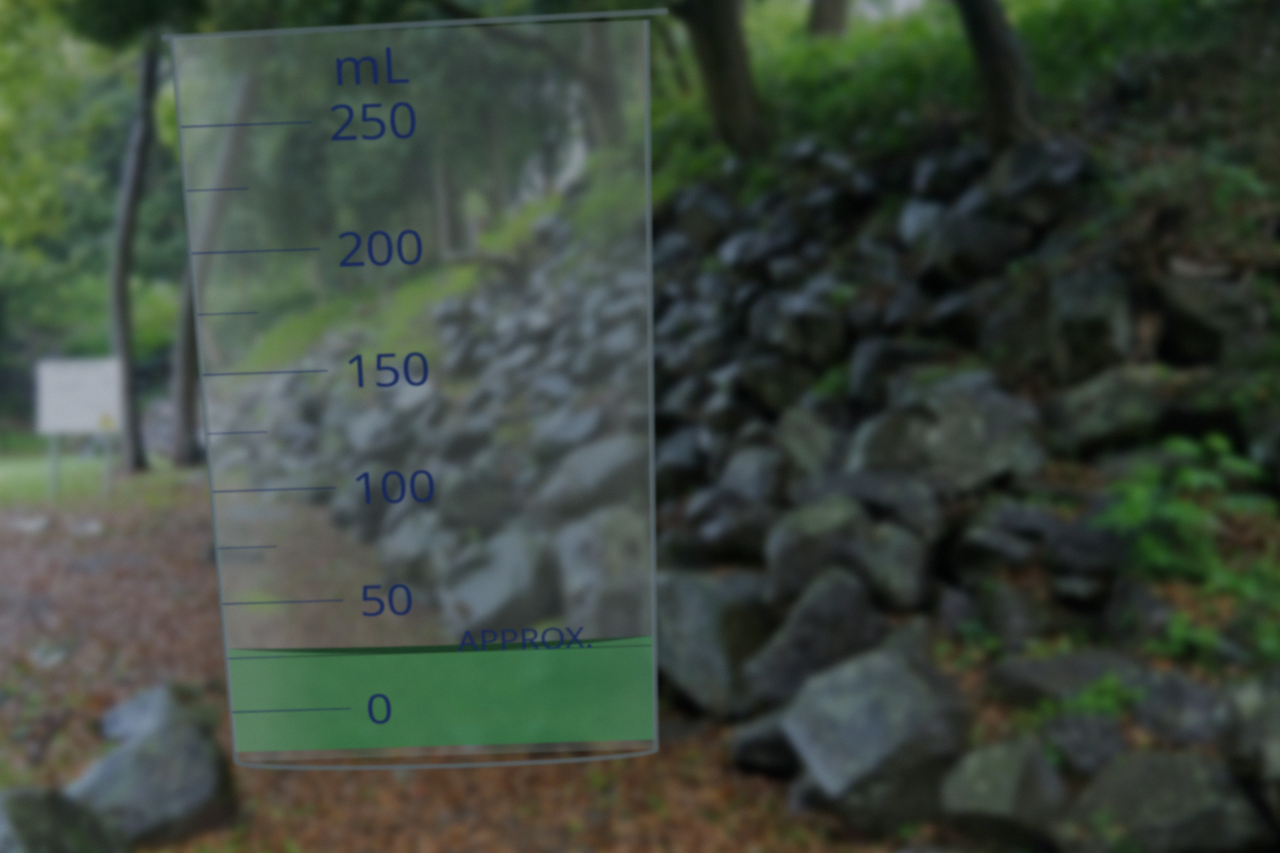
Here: 25 mL
